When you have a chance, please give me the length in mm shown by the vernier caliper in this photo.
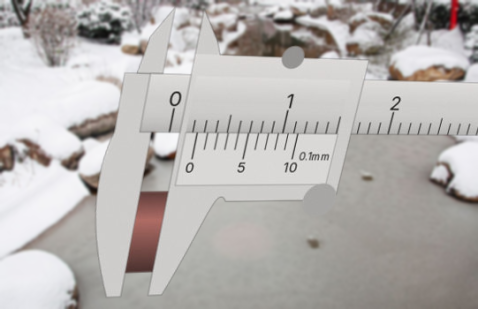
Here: 2.4 mm
